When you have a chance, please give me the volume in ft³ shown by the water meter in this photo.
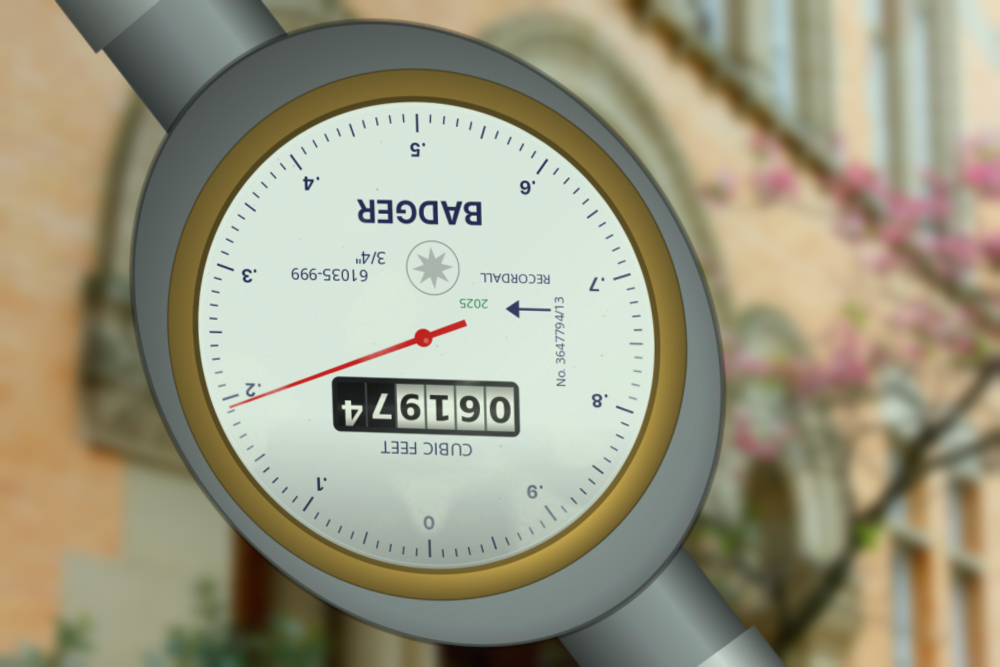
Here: 61974.19 ft³
